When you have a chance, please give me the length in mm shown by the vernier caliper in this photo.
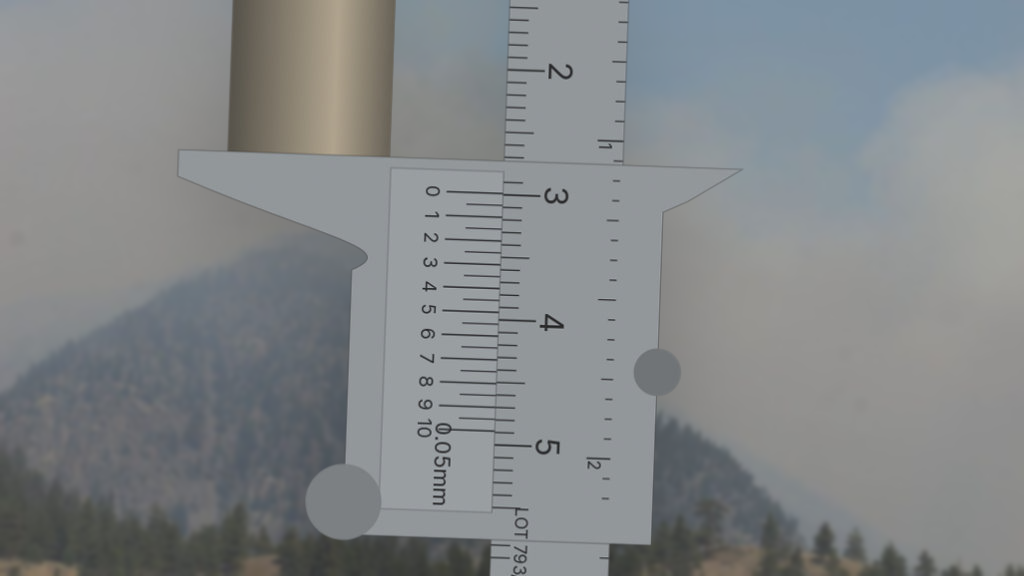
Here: 29.9 mm
